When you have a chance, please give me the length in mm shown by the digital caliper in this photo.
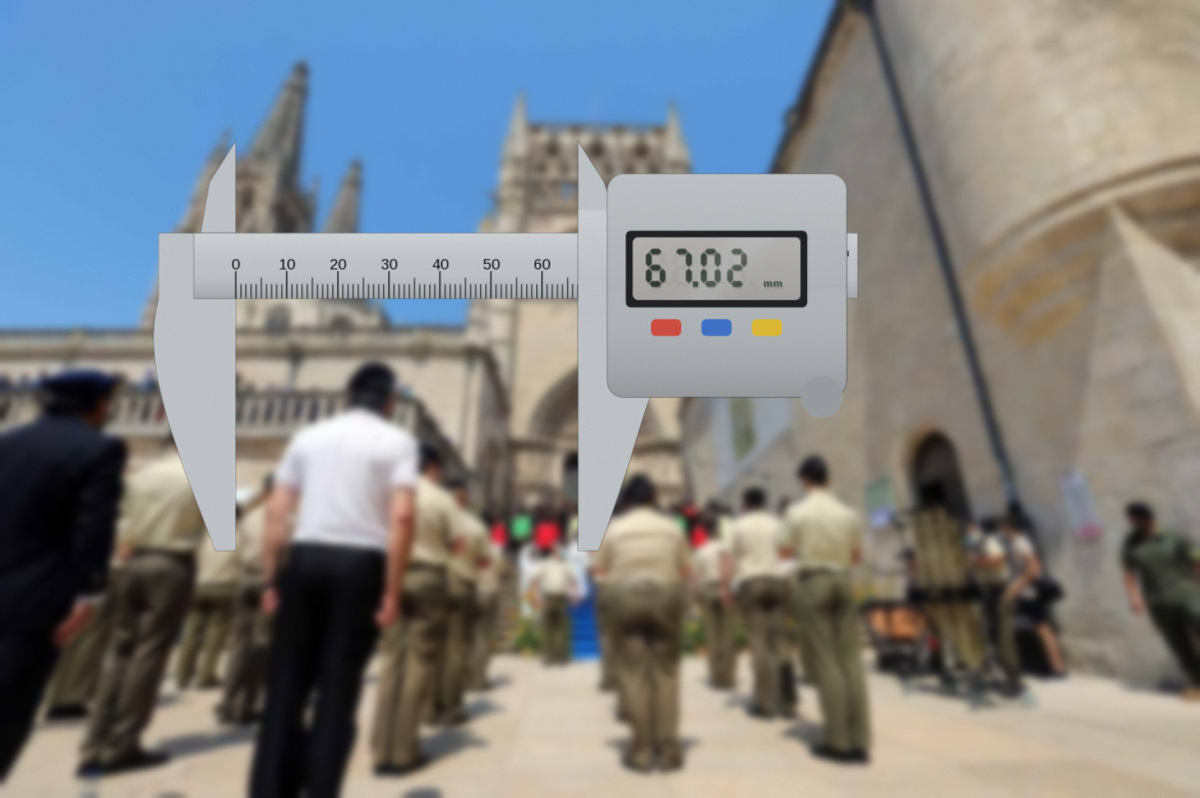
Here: 67.02 mm
